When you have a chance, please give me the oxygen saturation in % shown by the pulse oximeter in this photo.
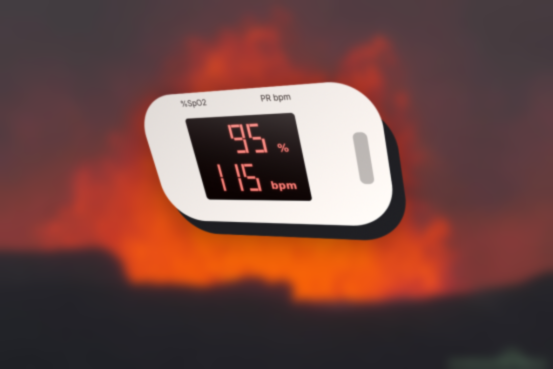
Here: 95 %
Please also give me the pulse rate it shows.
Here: 115 bpm
